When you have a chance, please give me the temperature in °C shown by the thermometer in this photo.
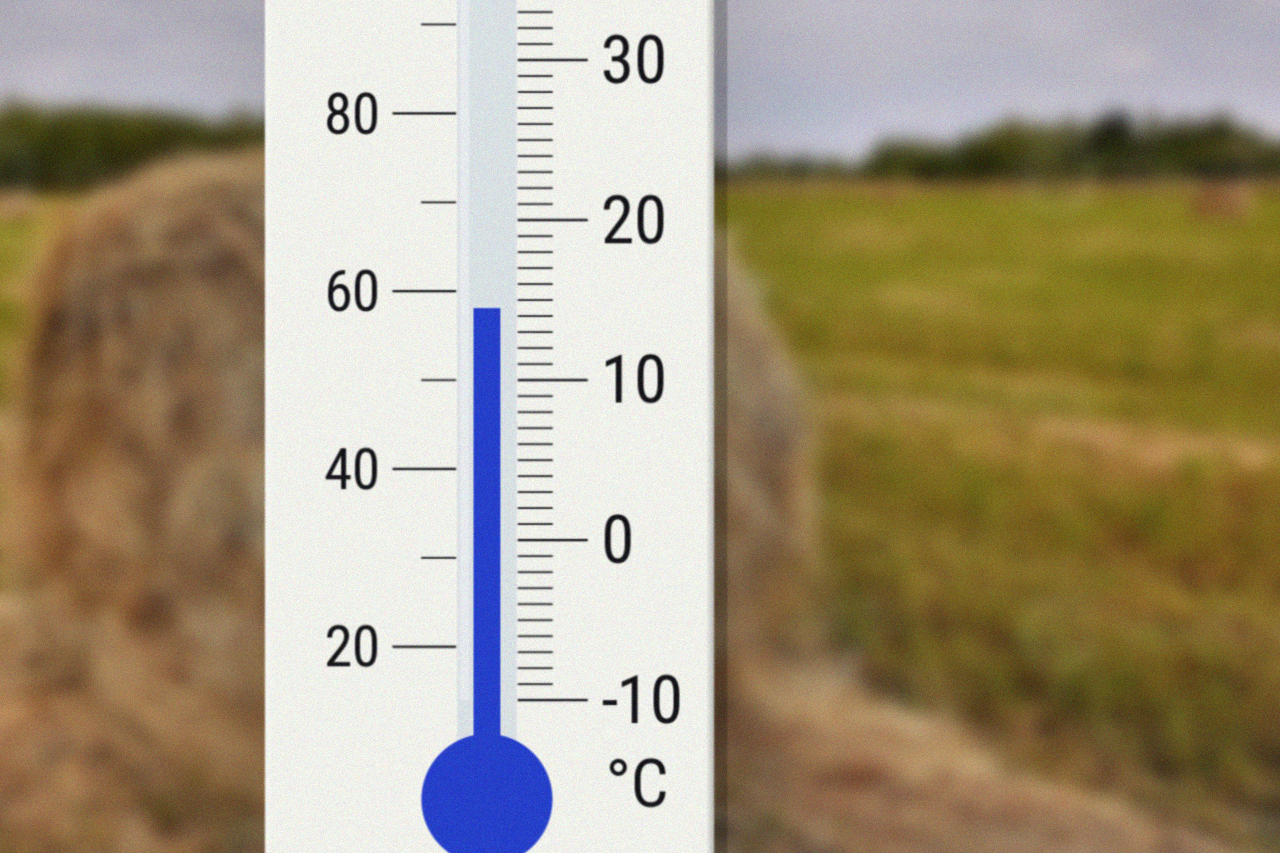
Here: 14.5 °C
